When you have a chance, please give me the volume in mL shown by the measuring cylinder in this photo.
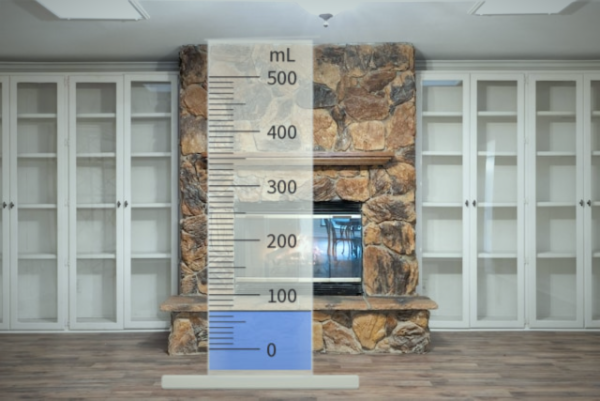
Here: 70 mL
